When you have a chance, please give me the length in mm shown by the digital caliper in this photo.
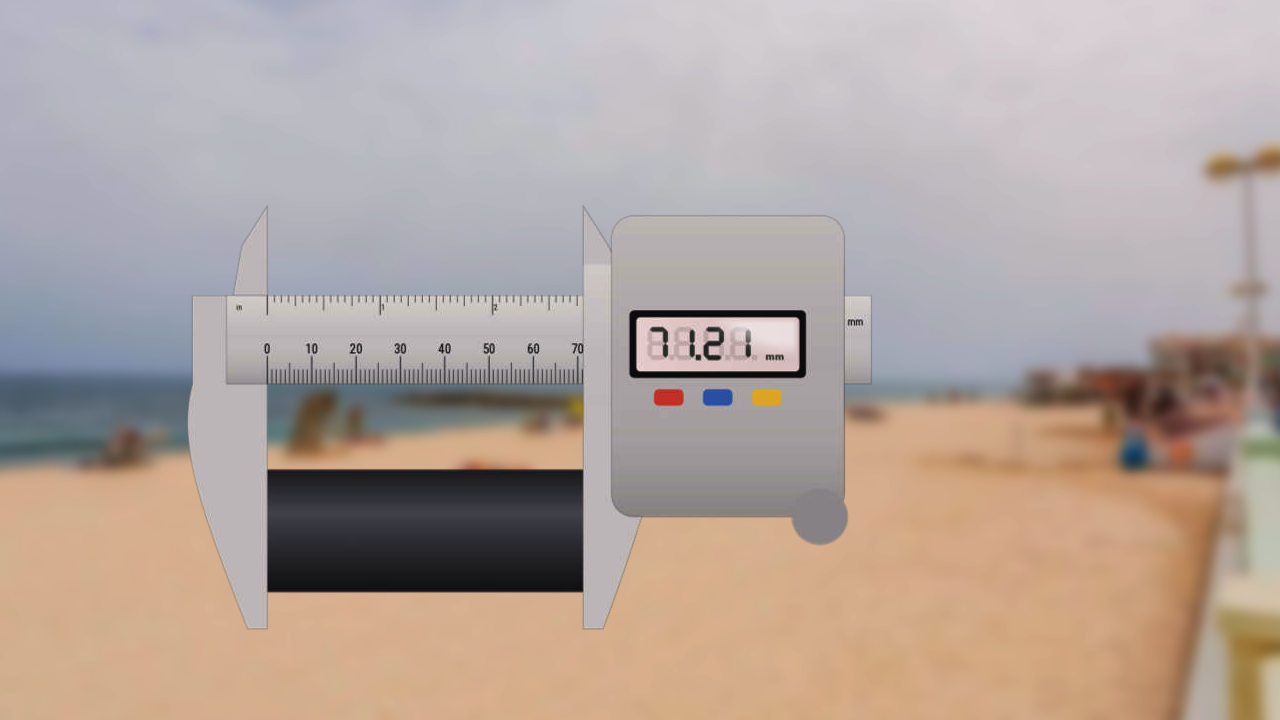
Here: 71.21 mm
